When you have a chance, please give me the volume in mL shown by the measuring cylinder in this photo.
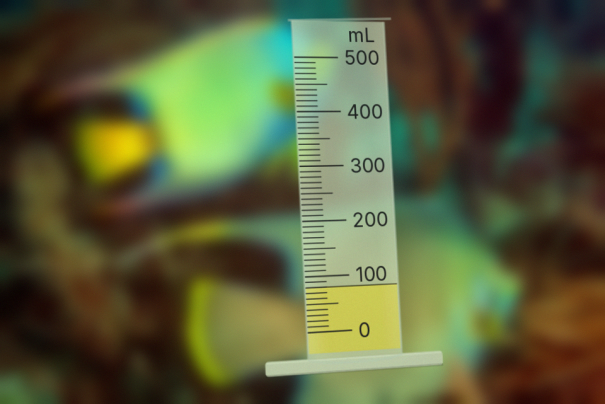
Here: 80 mL
